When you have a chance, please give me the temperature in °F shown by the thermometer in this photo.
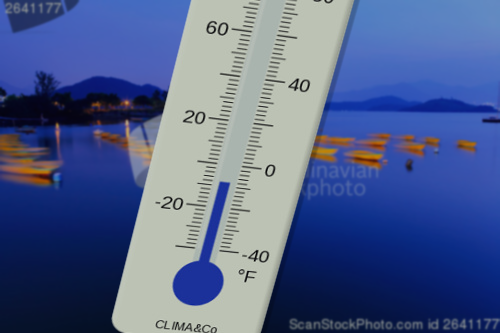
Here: -8 °F
